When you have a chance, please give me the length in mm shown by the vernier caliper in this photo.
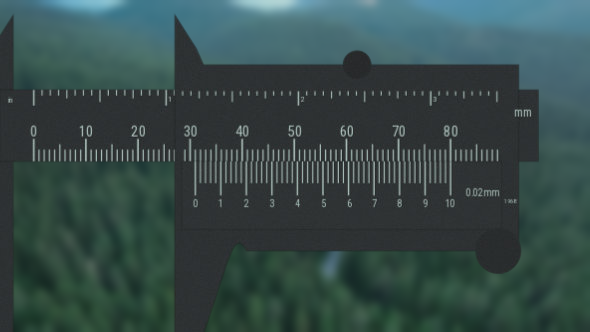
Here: 31.0 mm
